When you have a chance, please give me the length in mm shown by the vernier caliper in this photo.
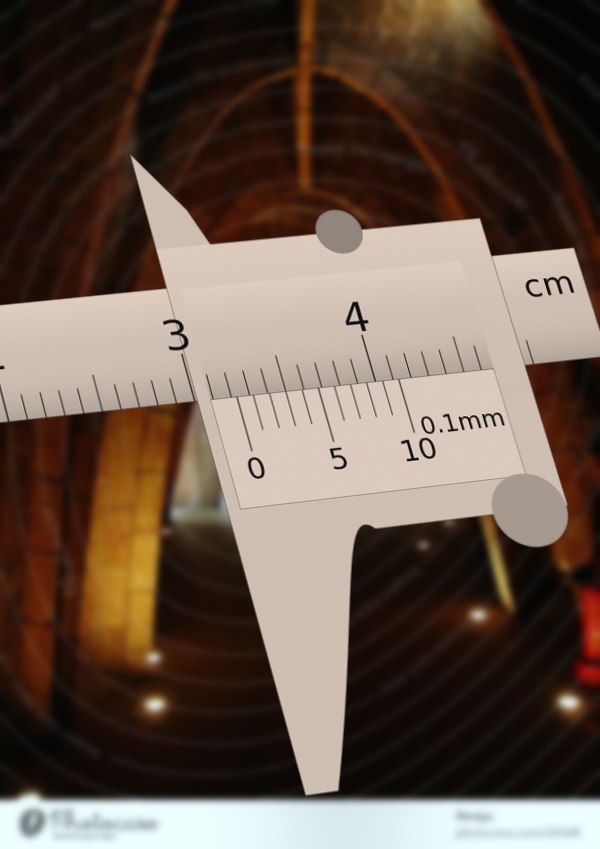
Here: 32.3 mm
